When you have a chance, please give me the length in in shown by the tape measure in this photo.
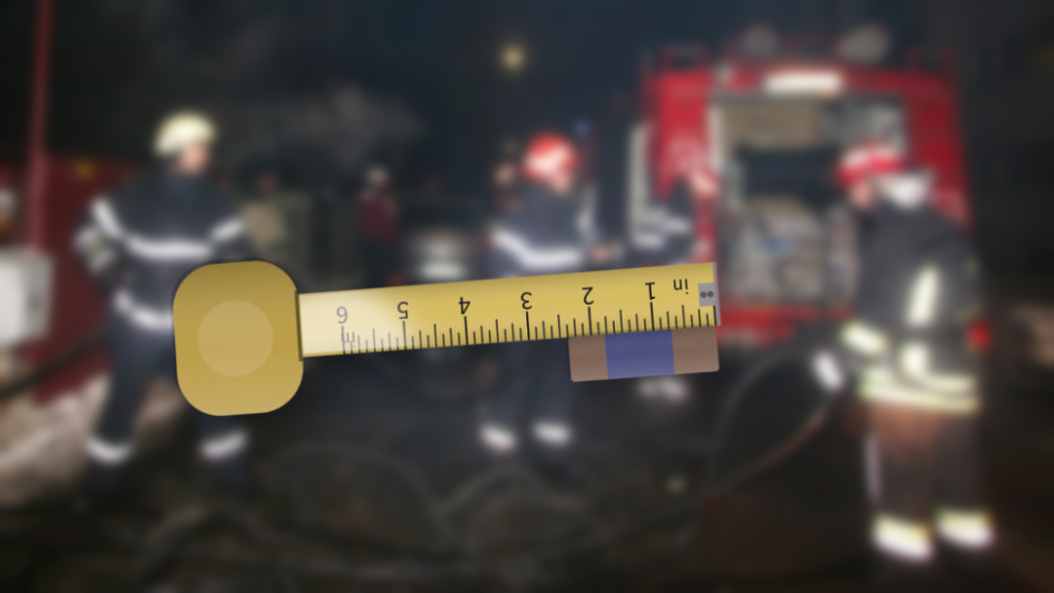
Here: 2.375 in
